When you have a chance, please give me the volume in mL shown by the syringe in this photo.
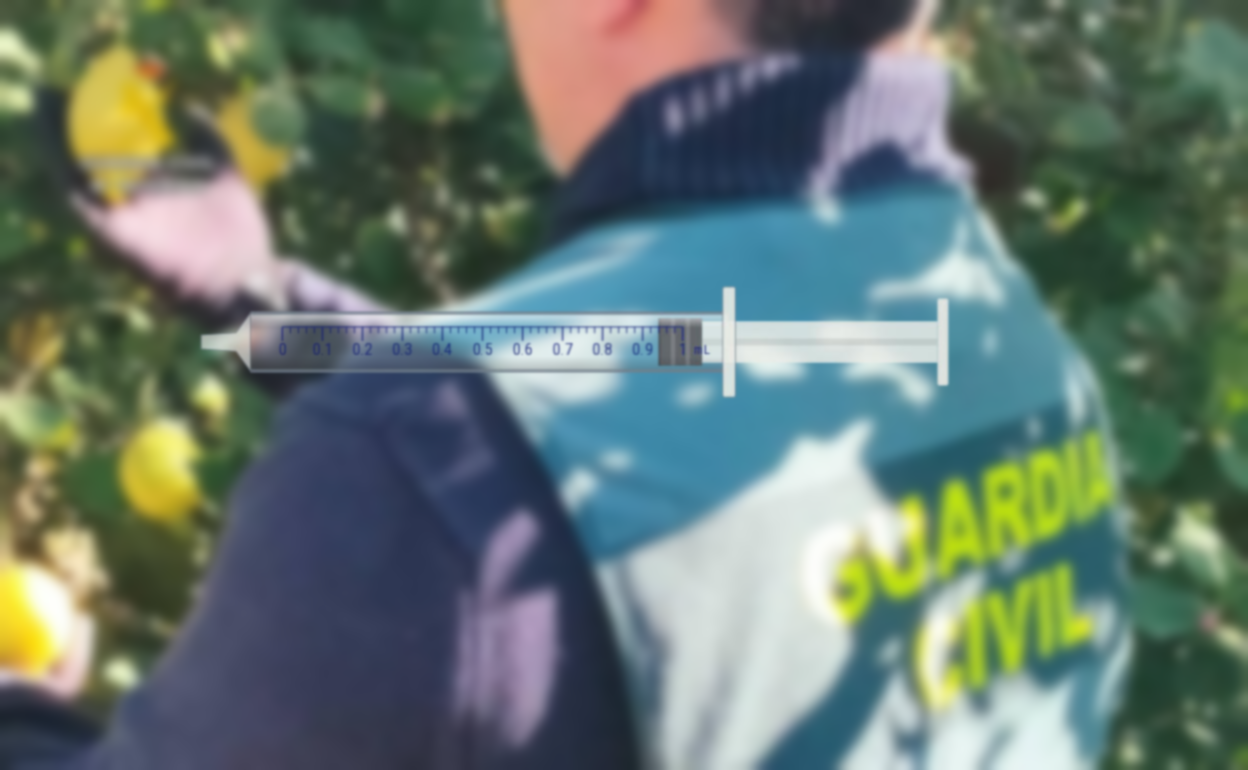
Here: 0.94 mL
